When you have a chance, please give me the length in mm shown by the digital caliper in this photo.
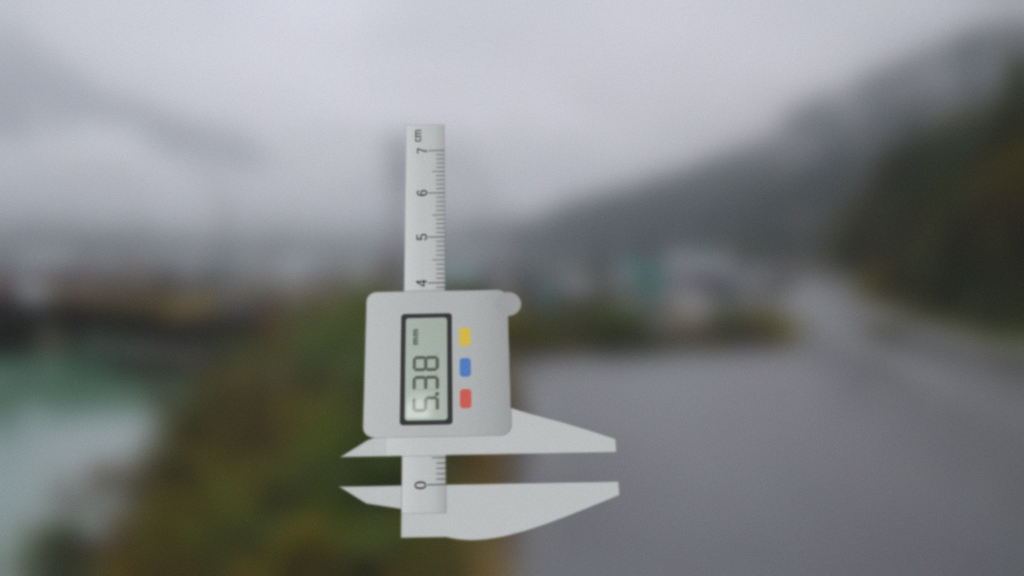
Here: 5.38 mm
